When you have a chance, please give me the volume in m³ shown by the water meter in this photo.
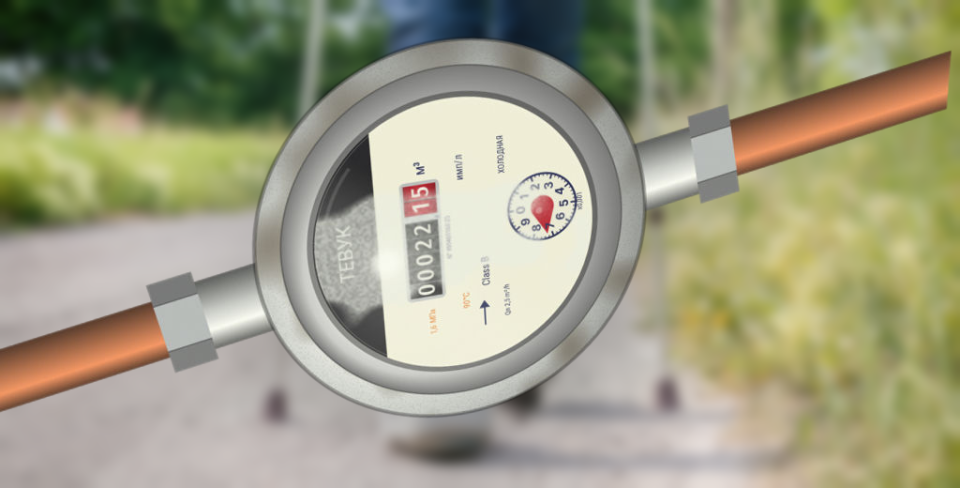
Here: 22.157 m³
